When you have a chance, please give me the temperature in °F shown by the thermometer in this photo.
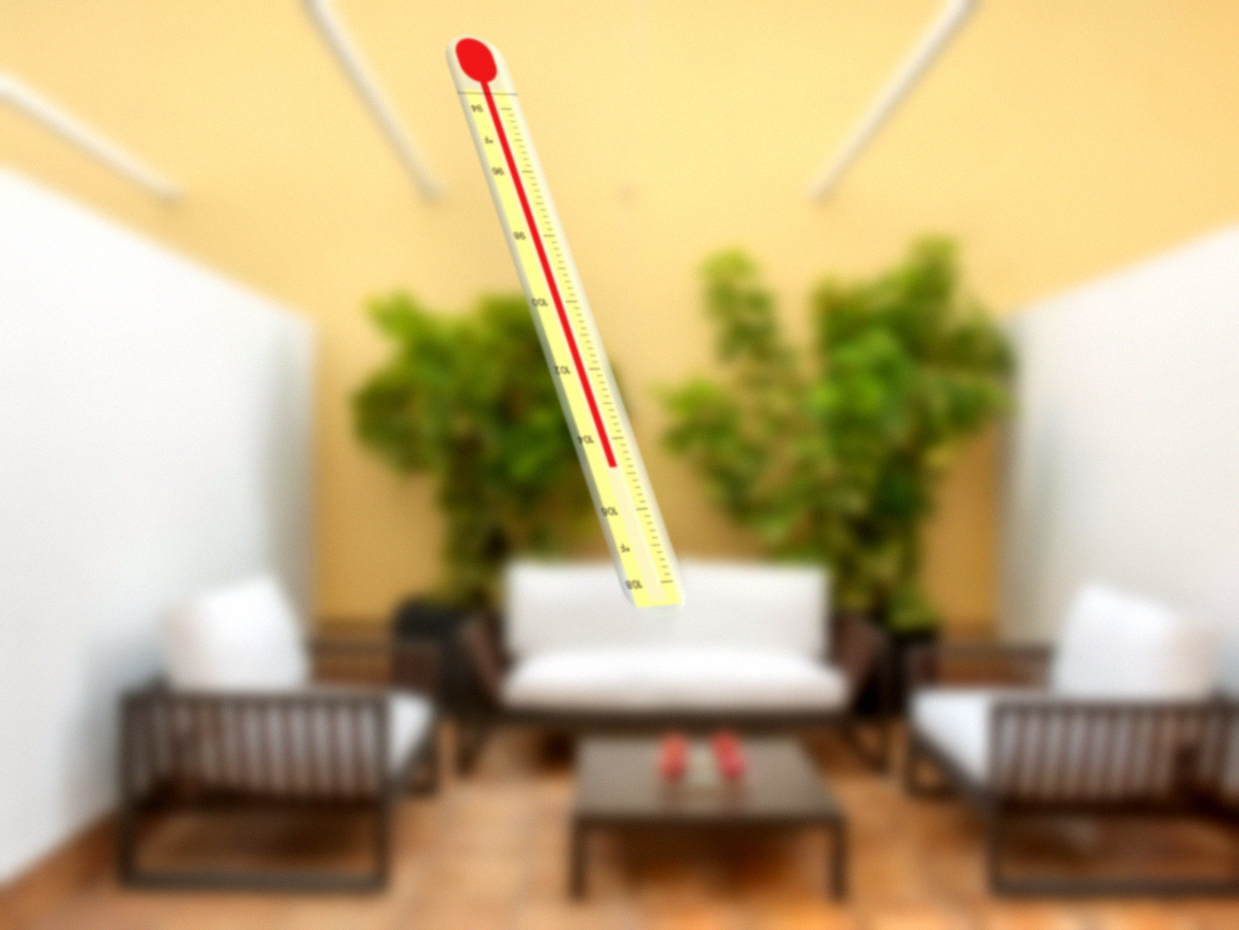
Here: 104.8 °F
